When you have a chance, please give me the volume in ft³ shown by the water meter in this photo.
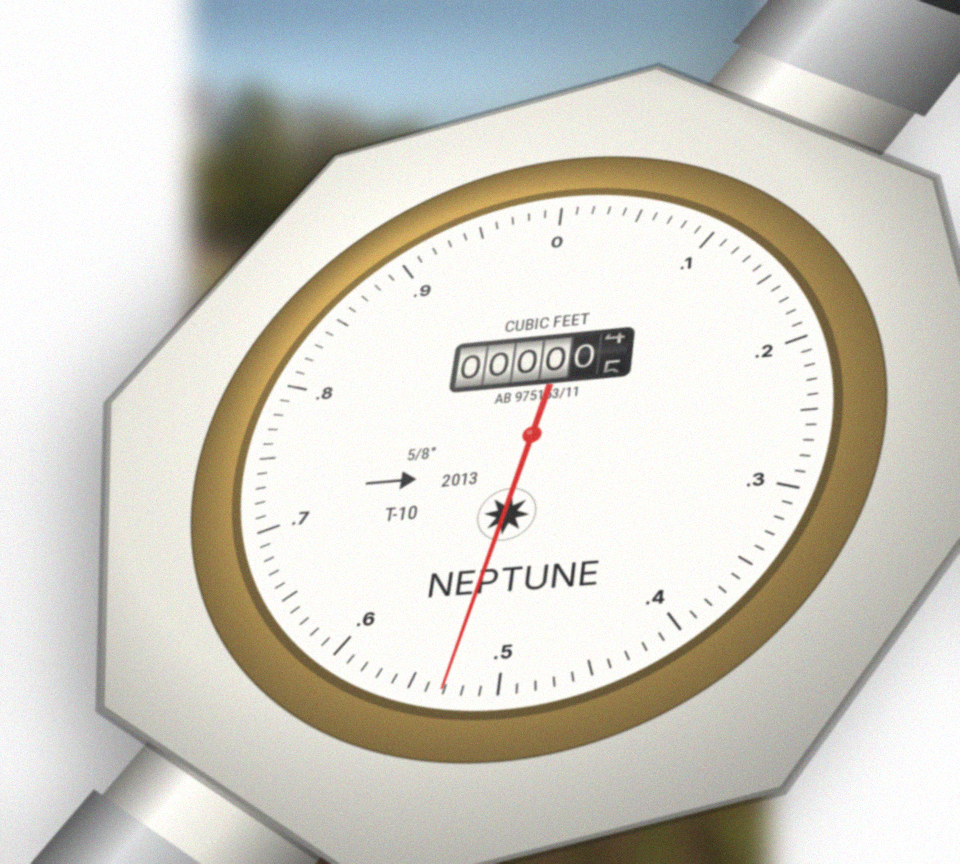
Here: 4.53 ft³
